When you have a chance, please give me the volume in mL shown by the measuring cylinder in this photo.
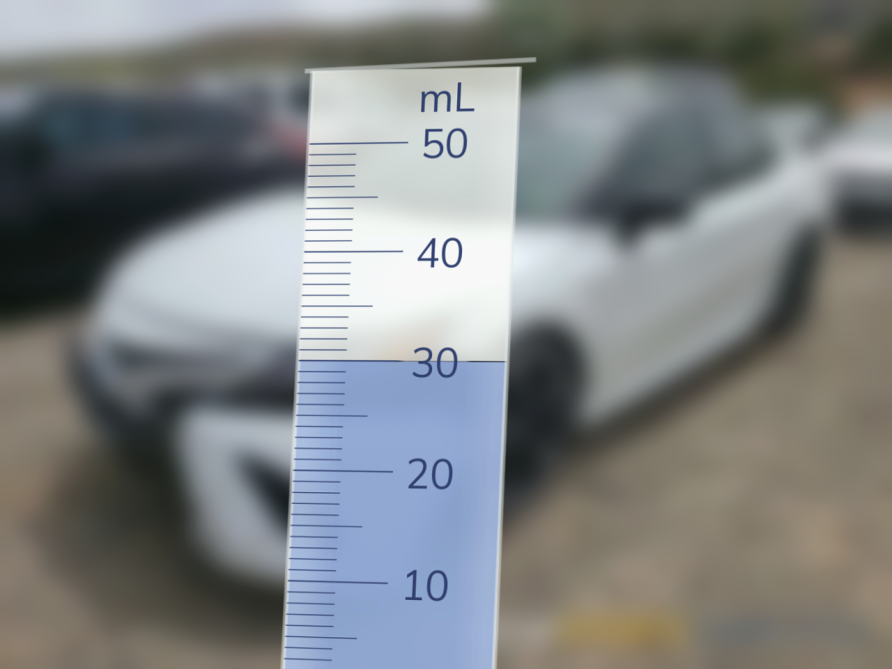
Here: 30 mL
